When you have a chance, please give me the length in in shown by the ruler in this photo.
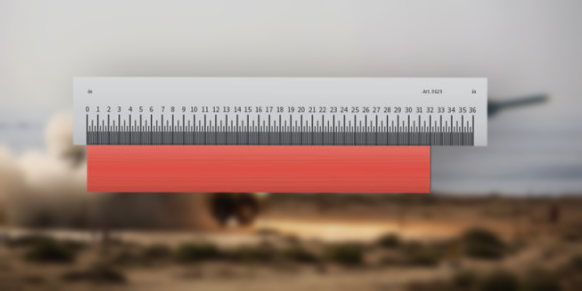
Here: 32 in
